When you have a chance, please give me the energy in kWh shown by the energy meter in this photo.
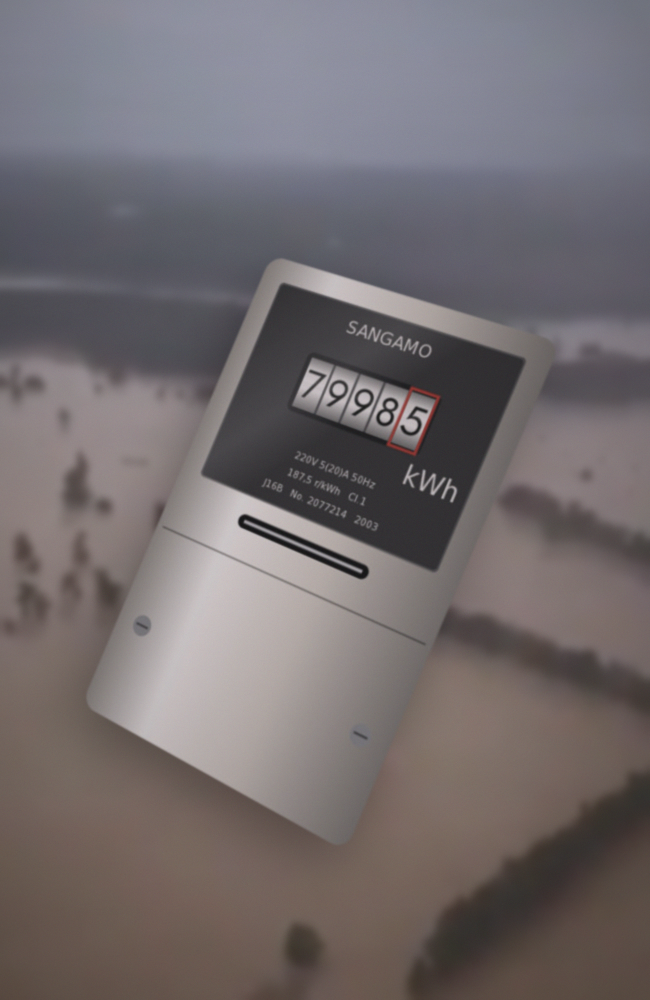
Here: 7998.5 kWh
